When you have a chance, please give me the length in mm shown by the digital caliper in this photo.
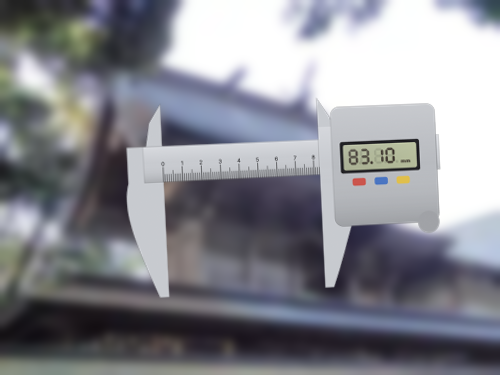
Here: 83.10 mm
